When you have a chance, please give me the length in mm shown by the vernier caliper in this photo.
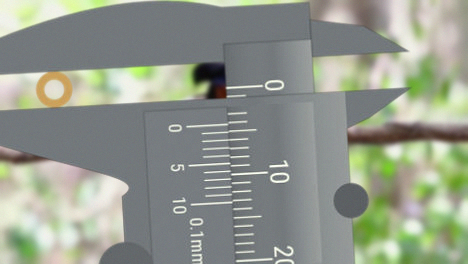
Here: 4.2 mm
